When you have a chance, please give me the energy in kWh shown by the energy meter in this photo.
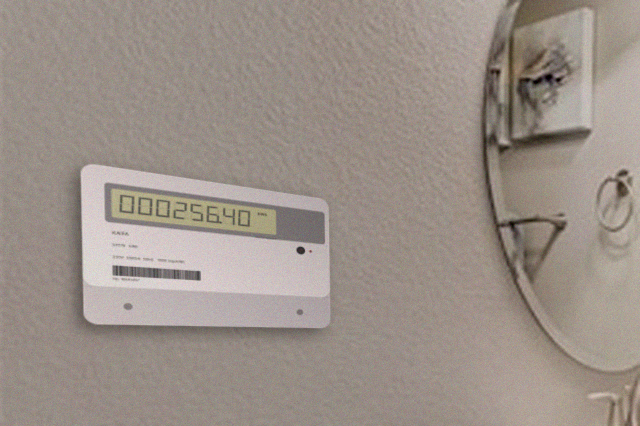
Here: 256.40 kWh
